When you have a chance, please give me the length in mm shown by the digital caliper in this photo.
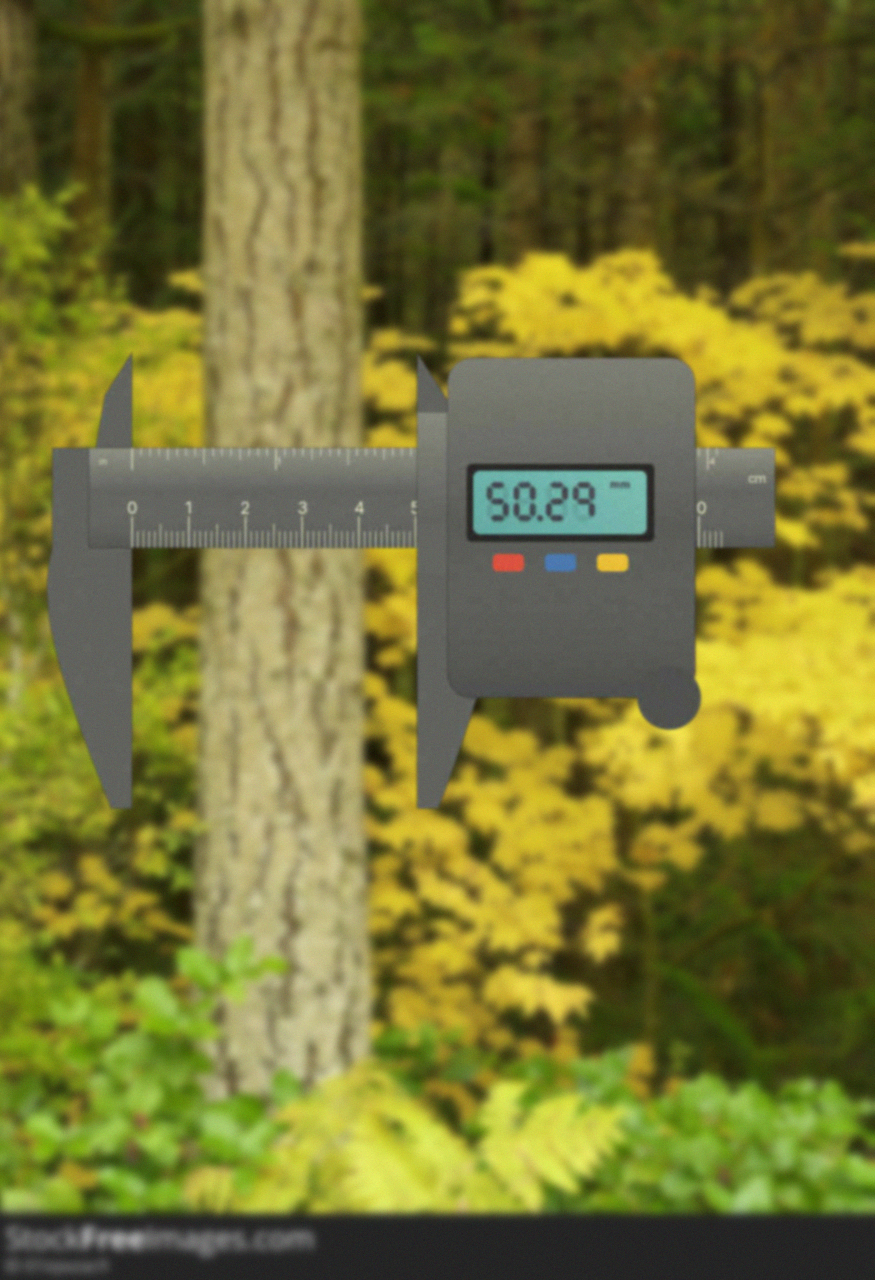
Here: 50.29 mm
